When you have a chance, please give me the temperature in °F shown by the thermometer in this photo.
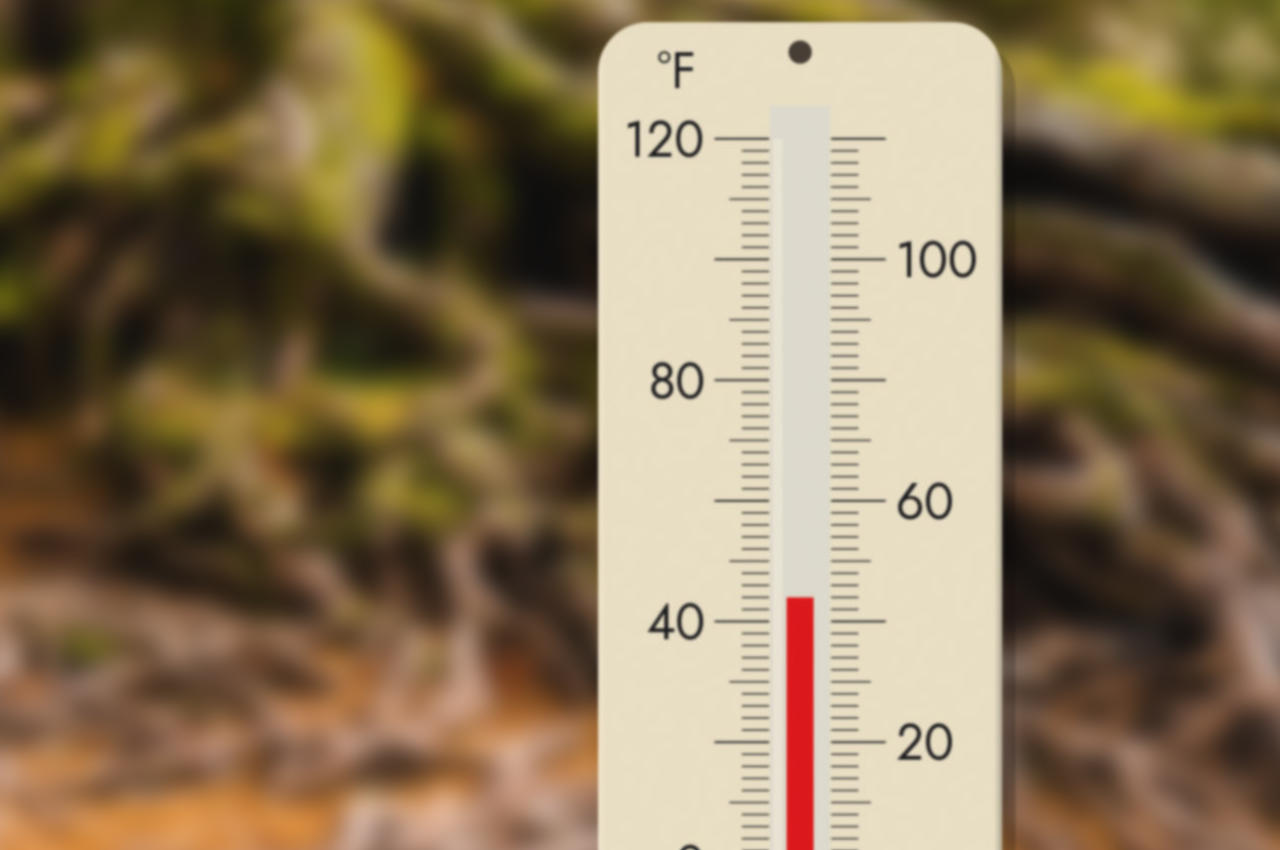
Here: 44 °F
